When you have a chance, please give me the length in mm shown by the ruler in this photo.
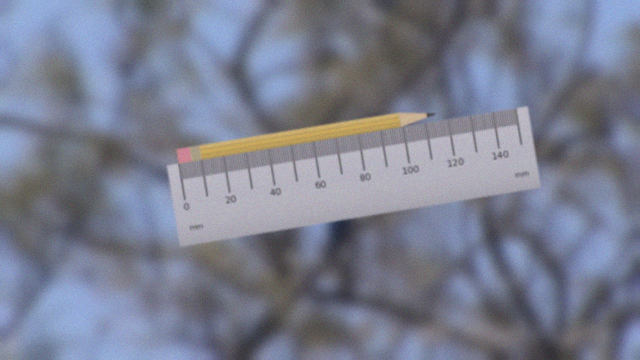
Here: 115 mm
